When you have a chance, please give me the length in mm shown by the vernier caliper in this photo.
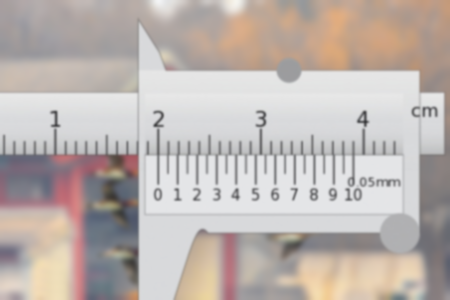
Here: 20.0 mm
